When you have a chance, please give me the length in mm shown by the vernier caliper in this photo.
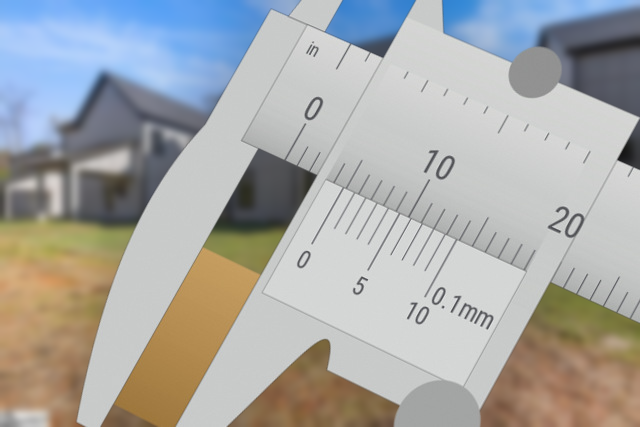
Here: 4.8 mm
